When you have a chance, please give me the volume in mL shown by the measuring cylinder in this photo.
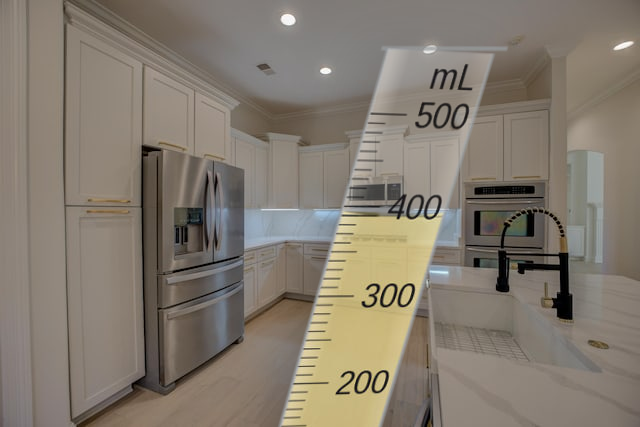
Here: 390 mL
